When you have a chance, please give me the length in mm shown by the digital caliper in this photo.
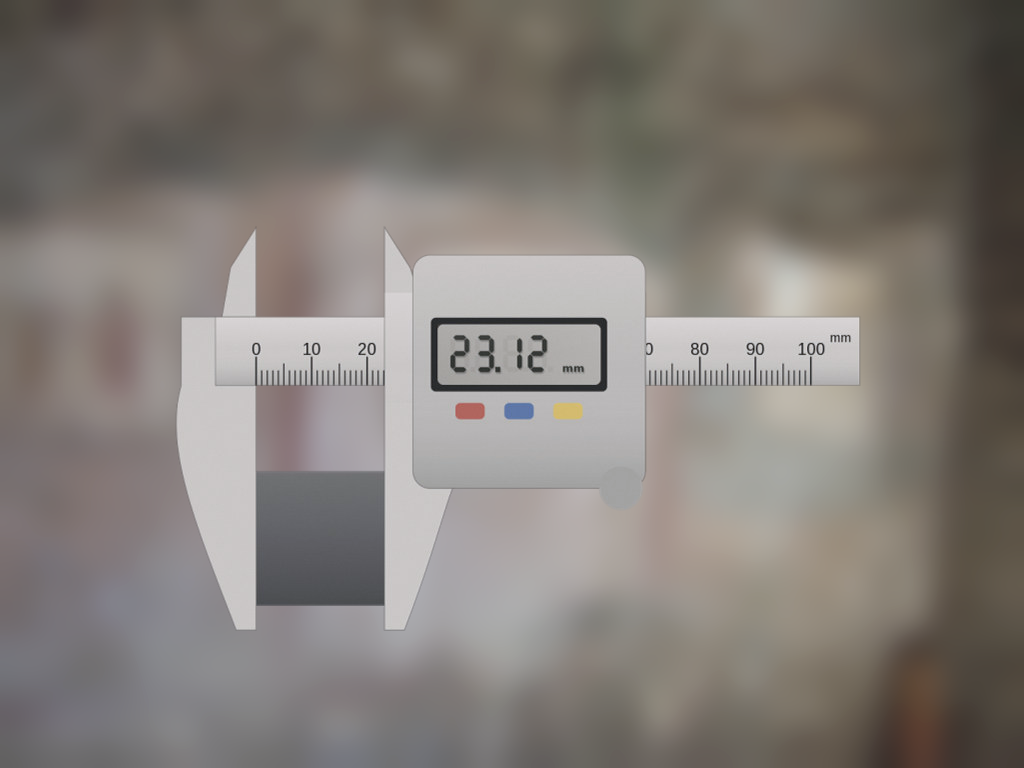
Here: 23.12 mm
